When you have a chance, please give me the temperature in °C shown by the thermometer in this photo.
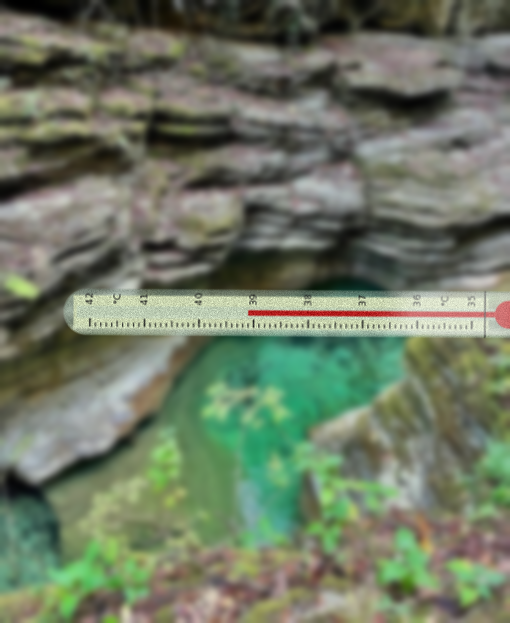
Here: 39.1 °C
